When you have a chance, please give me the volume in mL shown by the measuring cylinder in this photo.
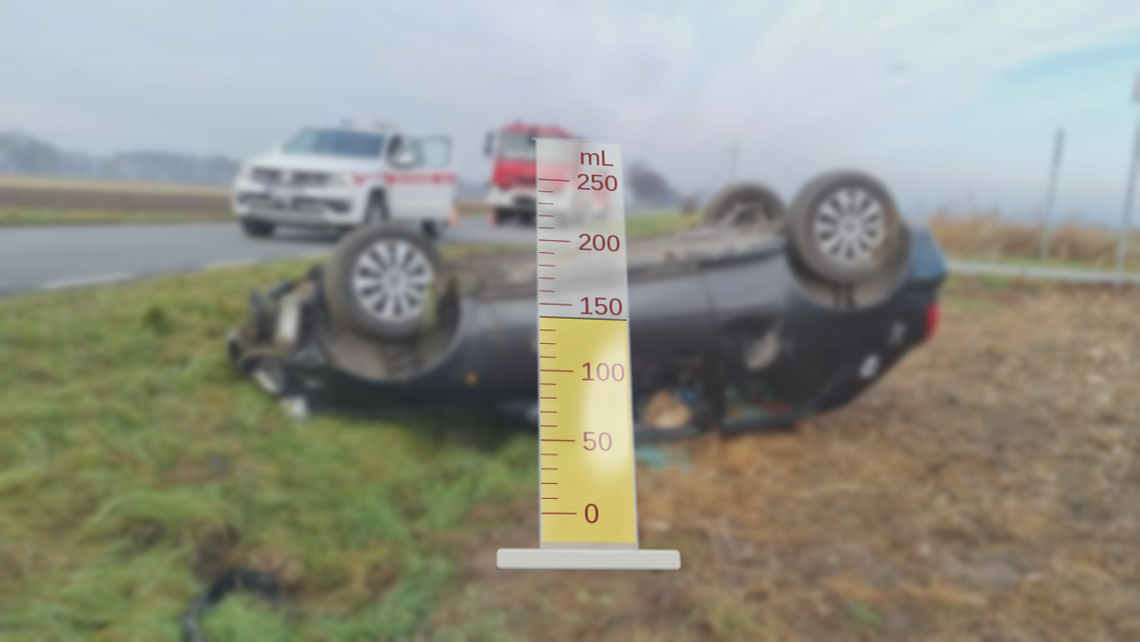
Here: 140 mL
